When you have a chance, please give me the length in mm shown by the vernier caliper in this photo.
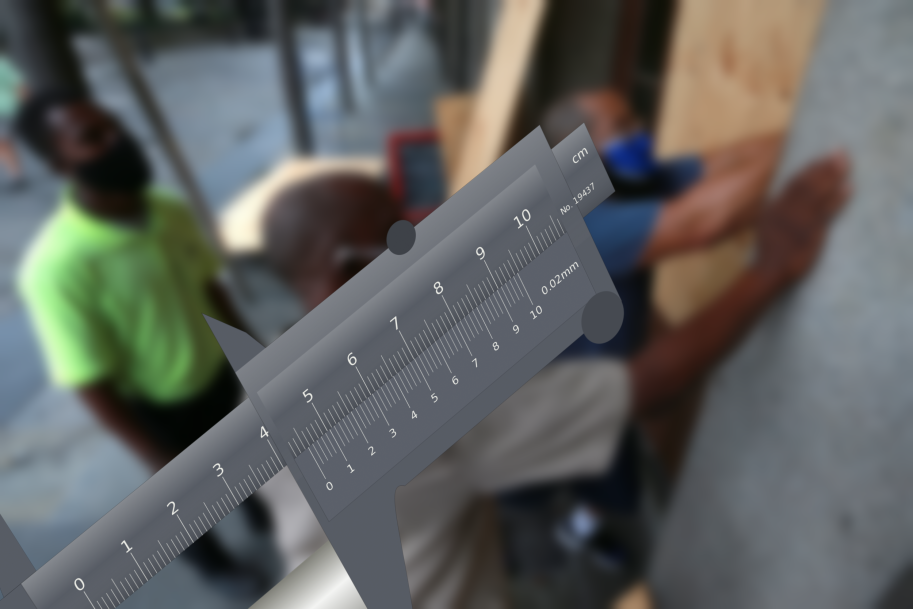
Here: 45.6 mm
